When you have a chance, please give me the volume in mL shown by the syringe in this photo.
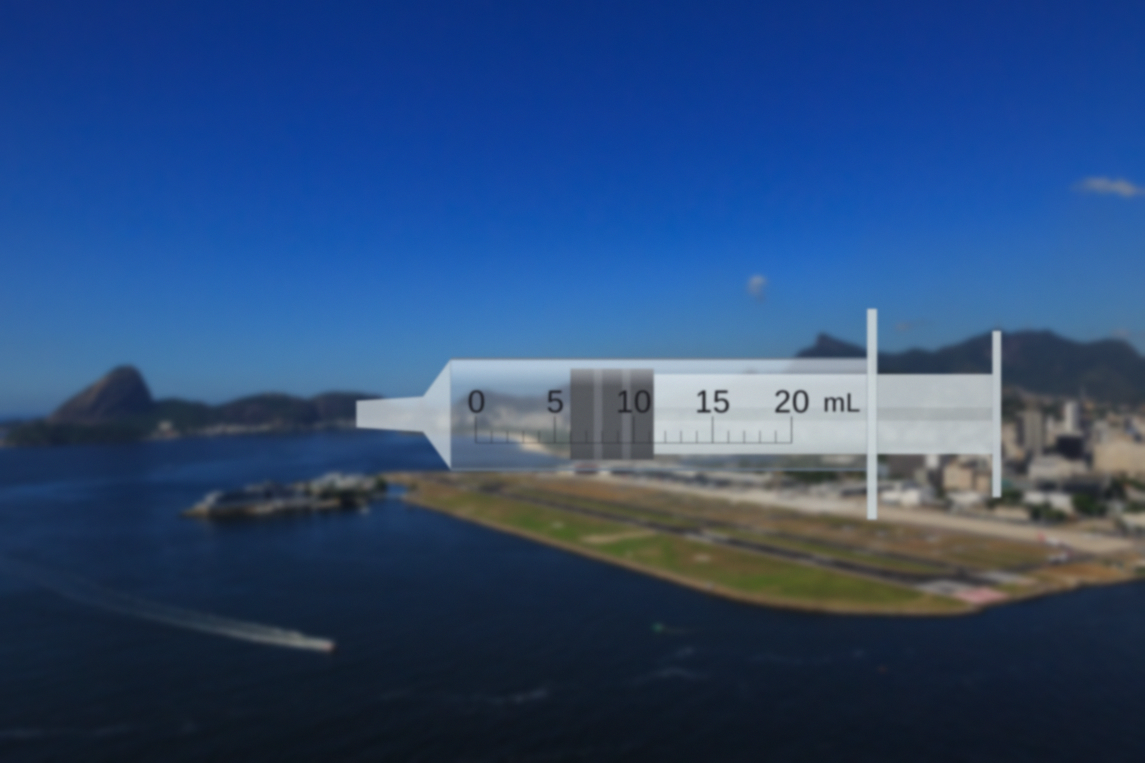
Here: 6 mL
